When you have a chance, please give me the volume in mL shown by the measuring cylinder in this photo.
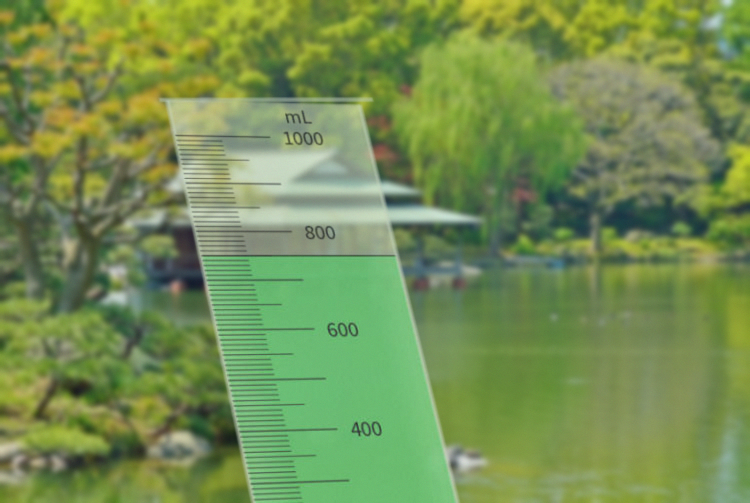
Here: 750 mL
